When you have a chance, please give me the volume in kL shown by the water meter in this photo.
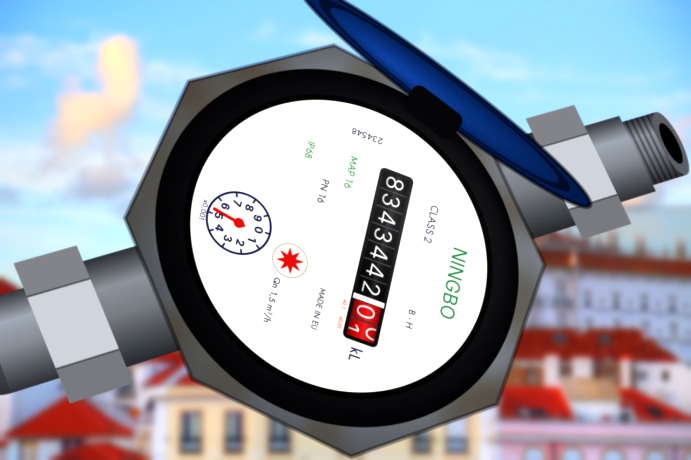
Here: 8343442.005 kL
